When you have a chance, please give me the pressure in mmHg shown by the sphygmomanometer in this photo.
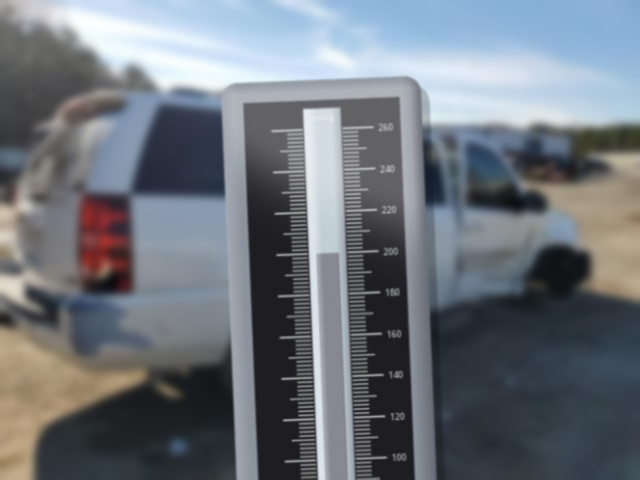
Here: 200 mmHg
